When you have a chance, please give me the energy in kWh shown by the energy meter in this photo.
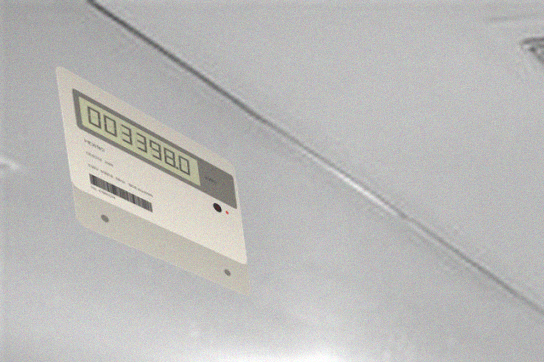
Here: 3398.0 kWh
